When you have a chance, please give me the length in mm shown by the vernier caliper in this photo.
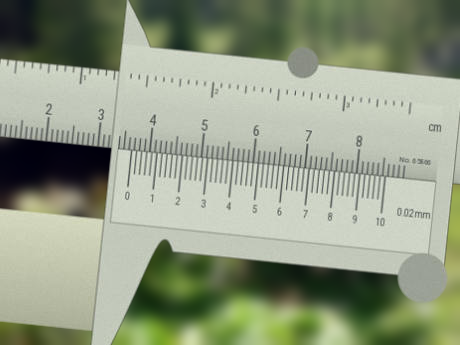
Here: 36.5 mm
